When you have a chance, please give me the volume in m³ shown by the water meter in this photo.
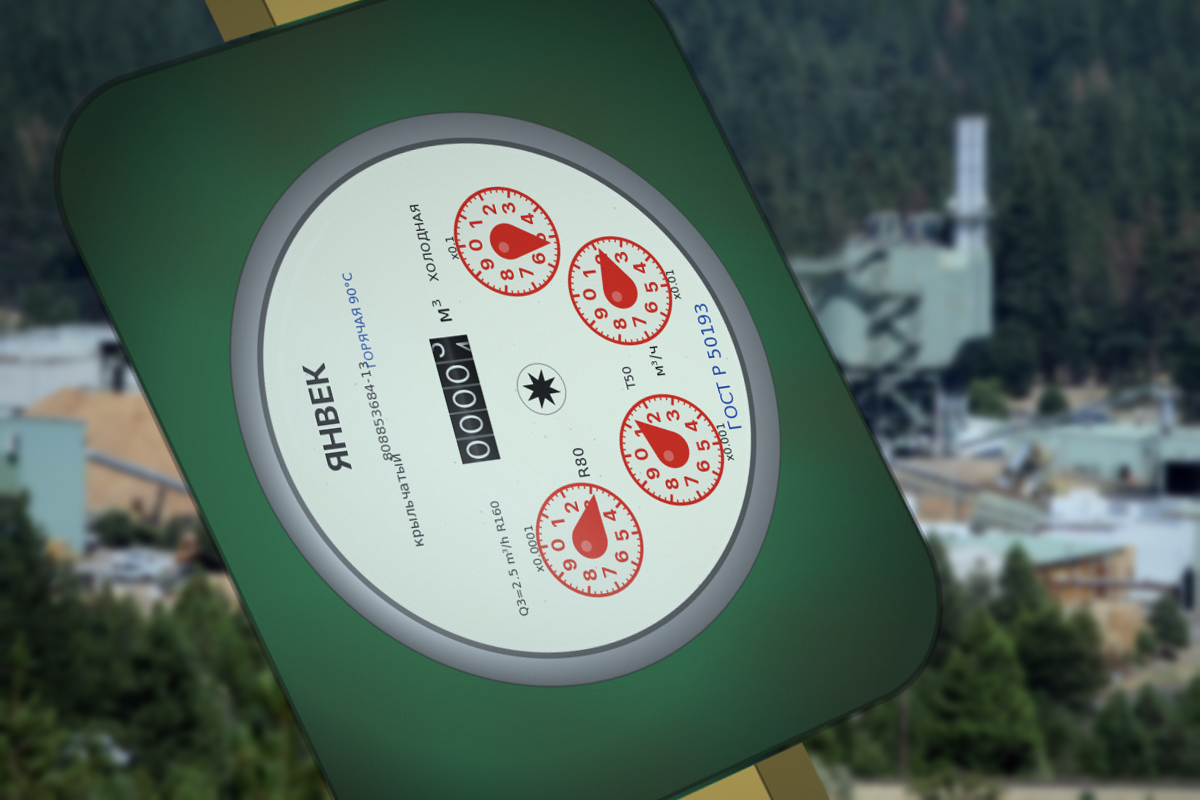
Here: 3.5213 m³
